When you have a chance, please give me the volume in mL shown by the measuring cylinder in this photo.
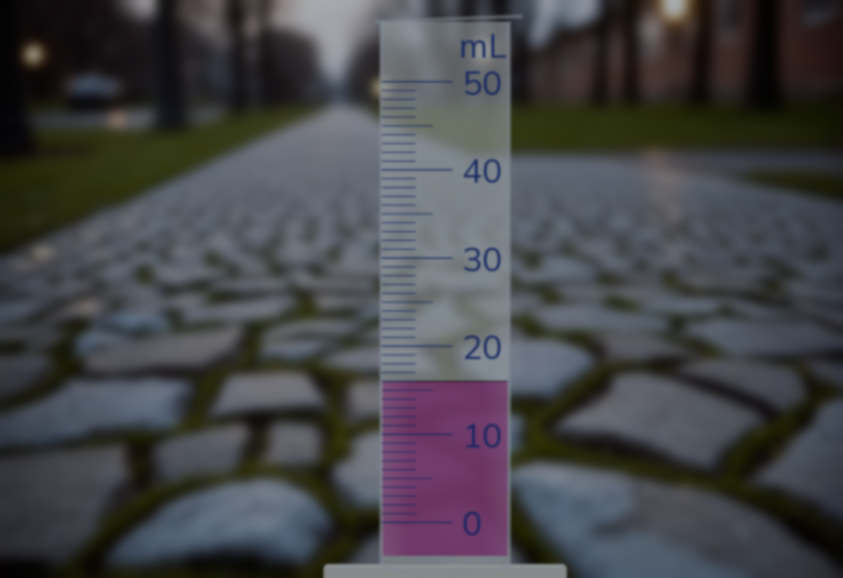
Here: 16 mL
